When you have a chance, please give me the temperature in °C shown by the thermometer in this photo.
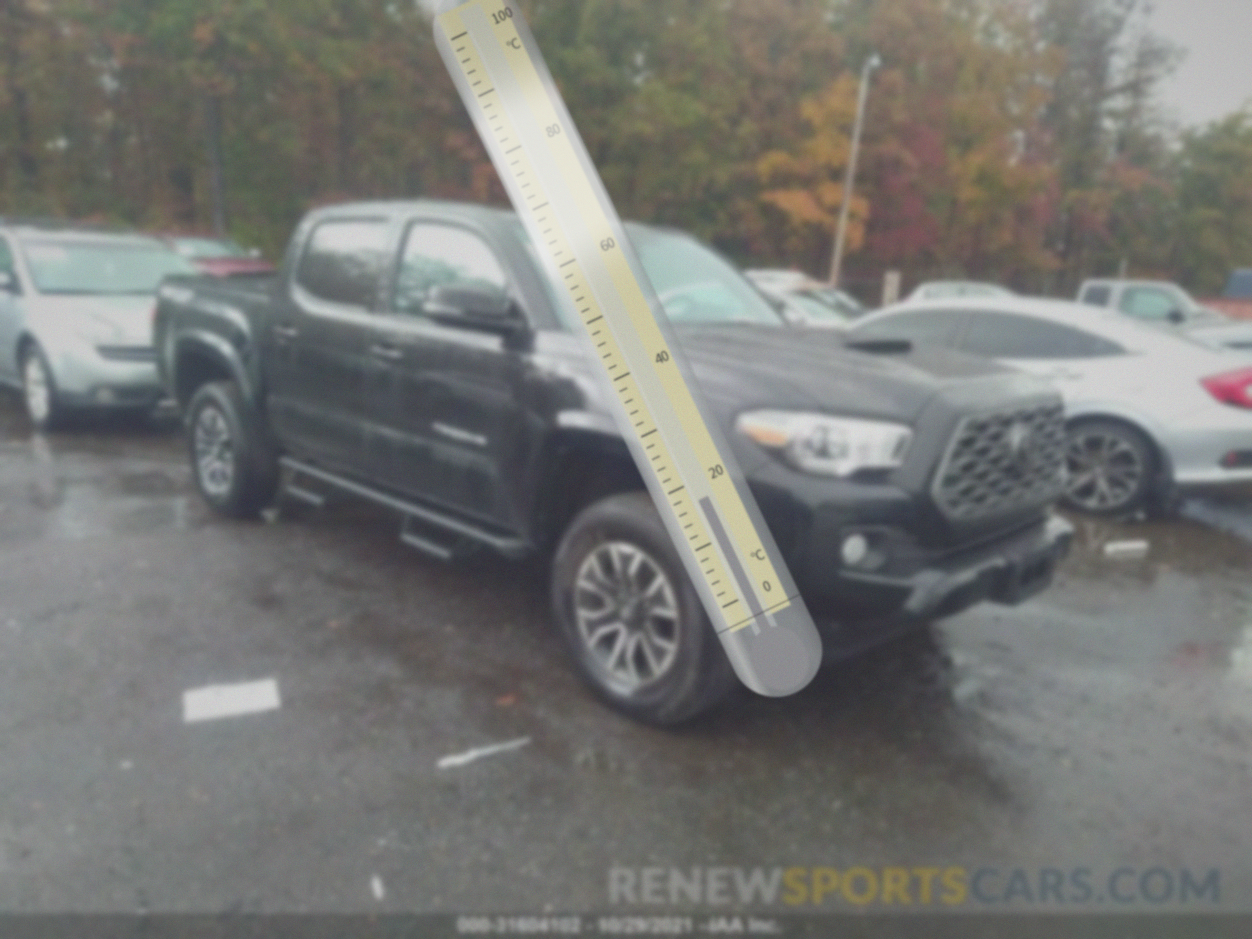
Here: 17 °C
